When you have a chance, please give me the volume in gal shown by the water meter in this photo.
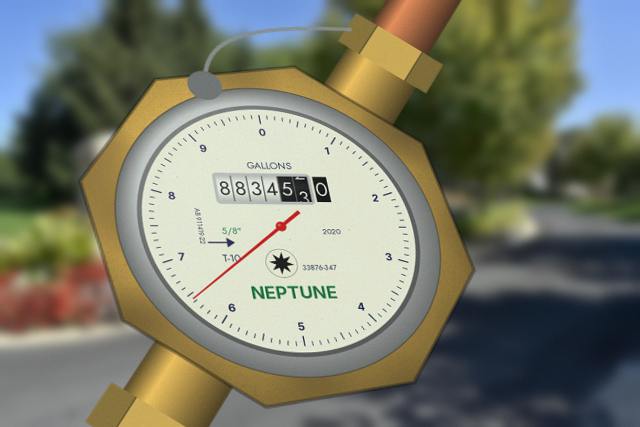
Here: 8834526.4 gal
